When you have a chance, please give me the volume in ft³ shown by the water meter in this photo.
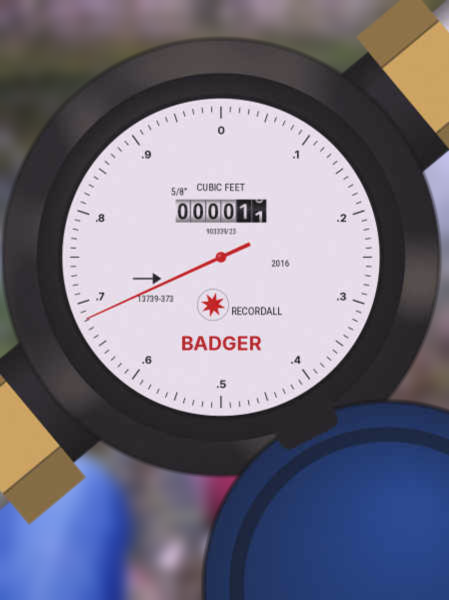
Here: 10.68 ft³
